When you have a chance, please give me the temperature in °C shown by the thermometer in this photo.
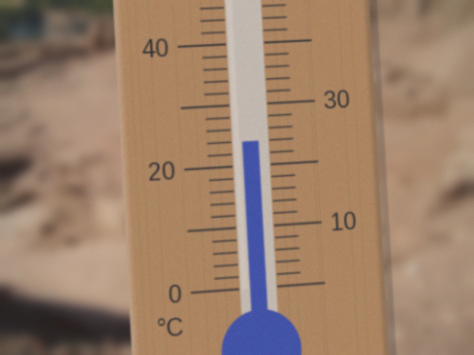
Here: 24 °C
